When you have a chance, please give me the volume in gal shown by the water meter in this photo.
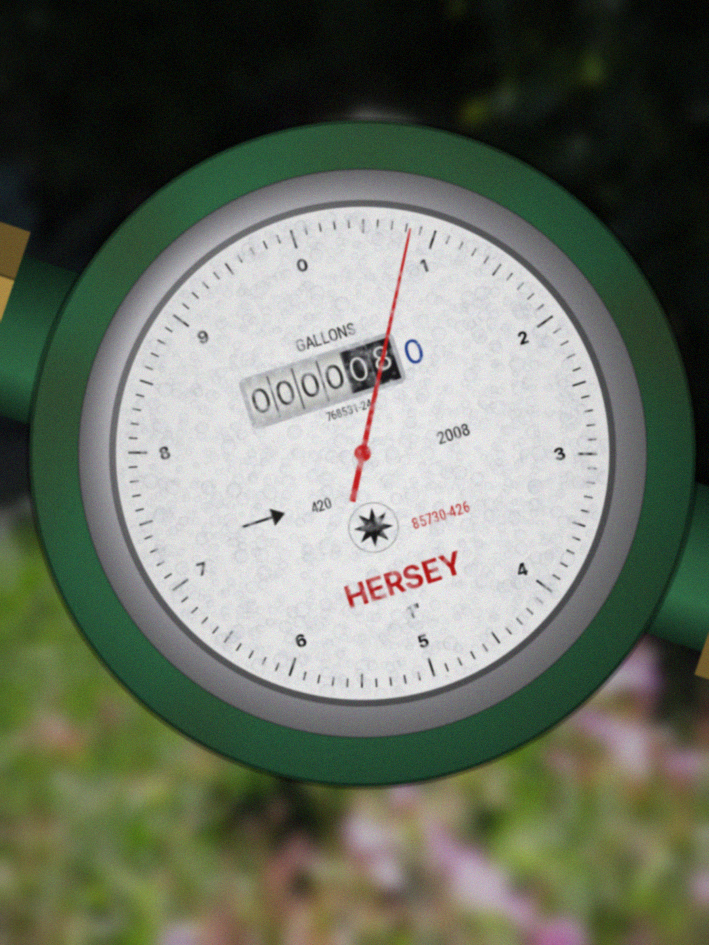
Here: 80.8 gal
